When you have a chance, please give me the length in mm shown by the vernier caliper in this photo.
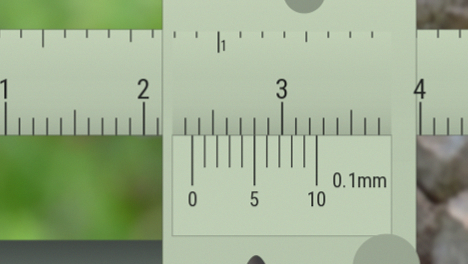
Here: 23.5 mm
